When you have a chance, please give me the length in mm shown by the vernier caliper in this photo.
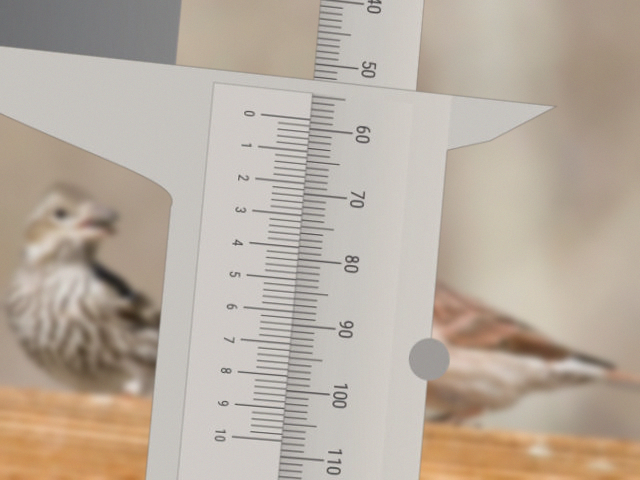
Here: 58.6 mm
